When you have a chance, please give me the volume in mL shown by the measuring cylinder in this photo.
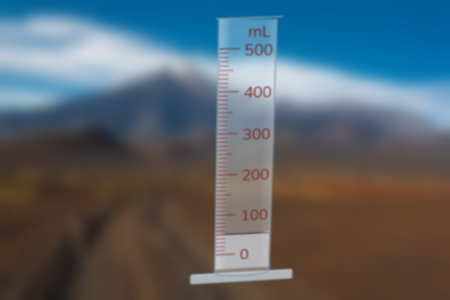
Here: 50 mL
